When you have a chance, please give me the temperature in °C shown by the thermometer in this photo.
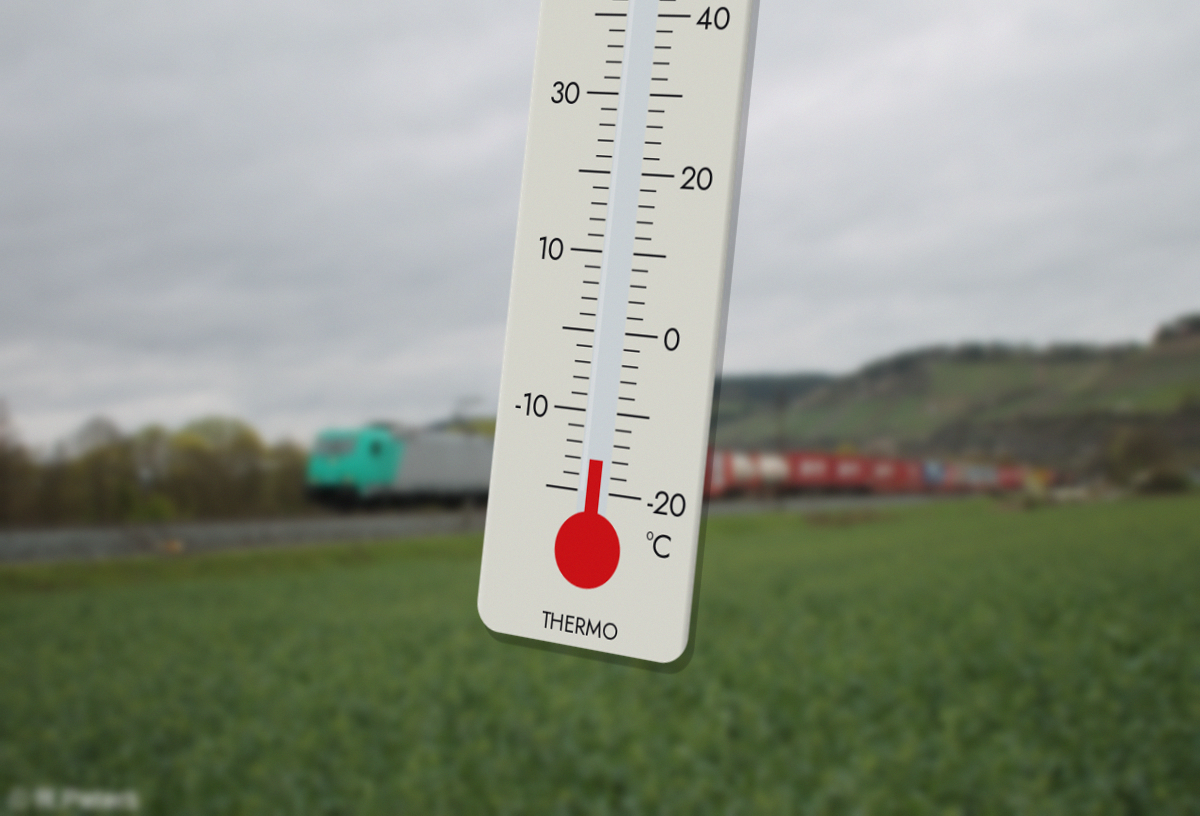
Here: -16 °C
